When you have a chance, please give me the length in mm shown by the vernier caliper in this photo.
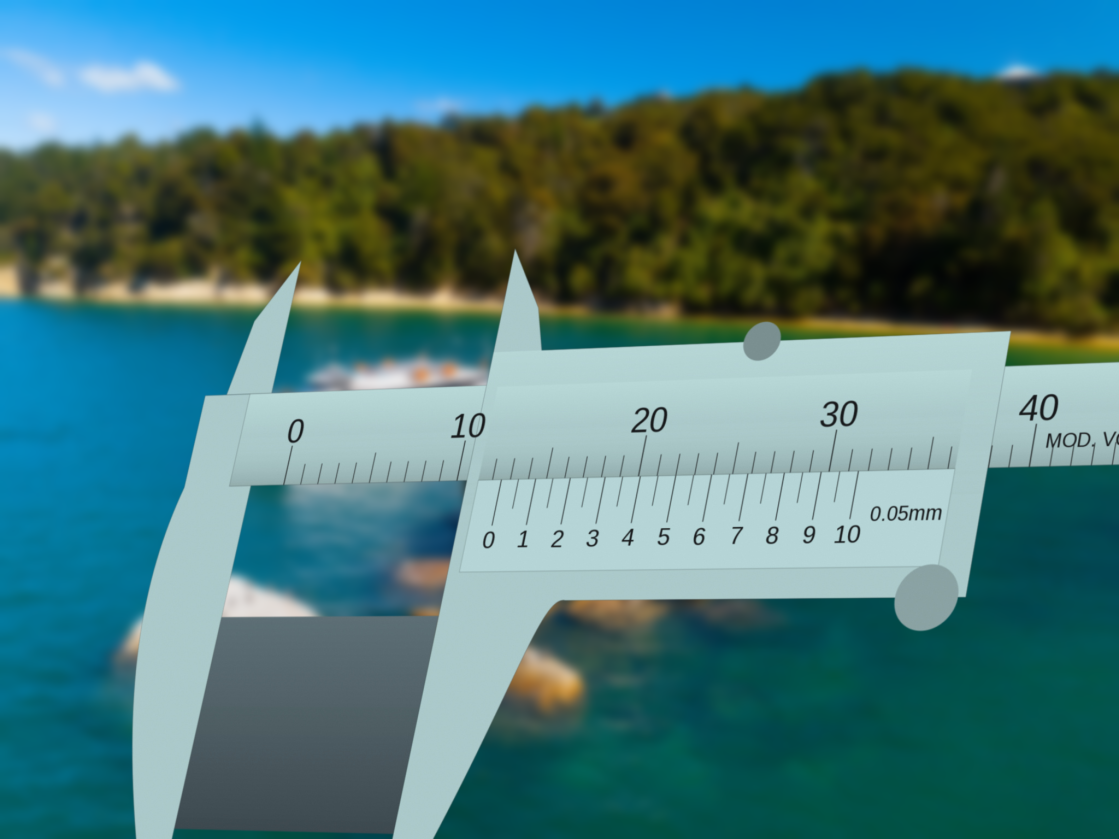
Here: 12.5 mm
